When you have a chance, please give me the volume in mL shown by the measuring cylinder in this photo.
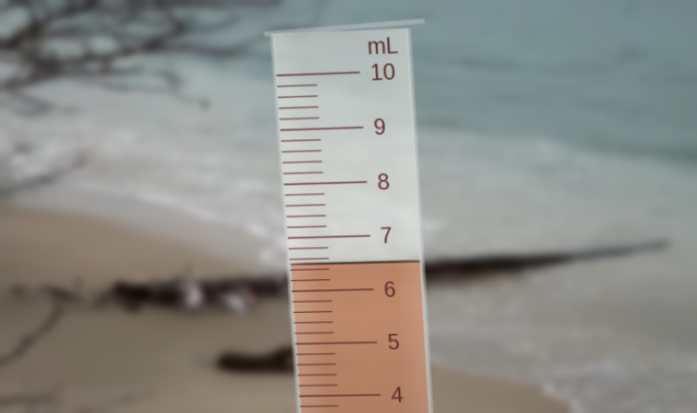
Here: 6.5 mL
